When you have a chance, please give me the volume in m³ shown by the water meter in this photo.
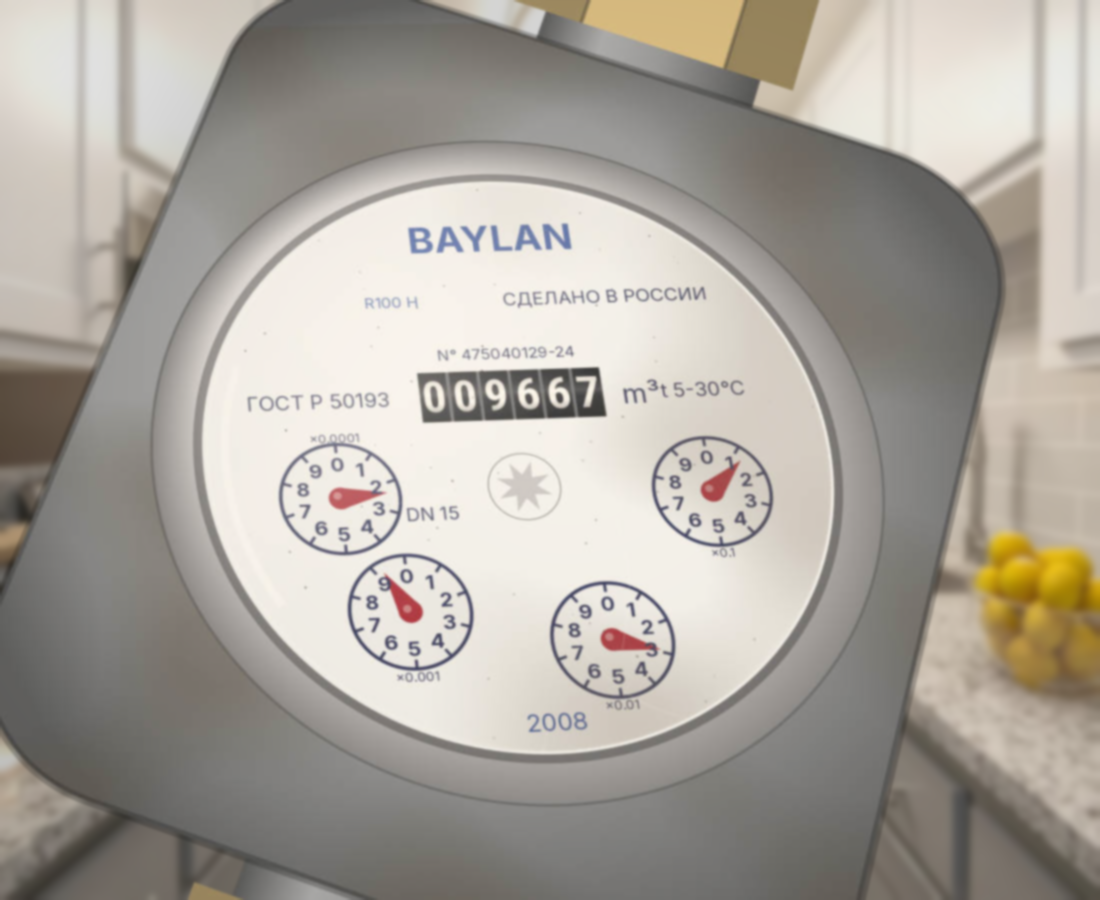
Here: 9667.1292 m³
